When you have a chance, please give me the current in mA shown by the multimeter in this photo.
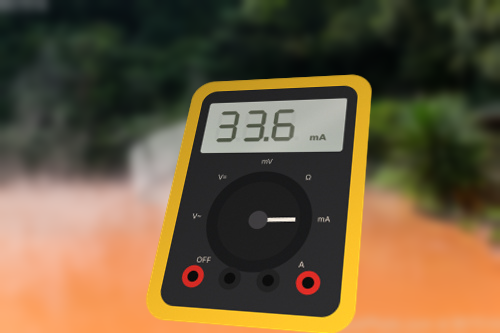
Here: 33.6 mA
